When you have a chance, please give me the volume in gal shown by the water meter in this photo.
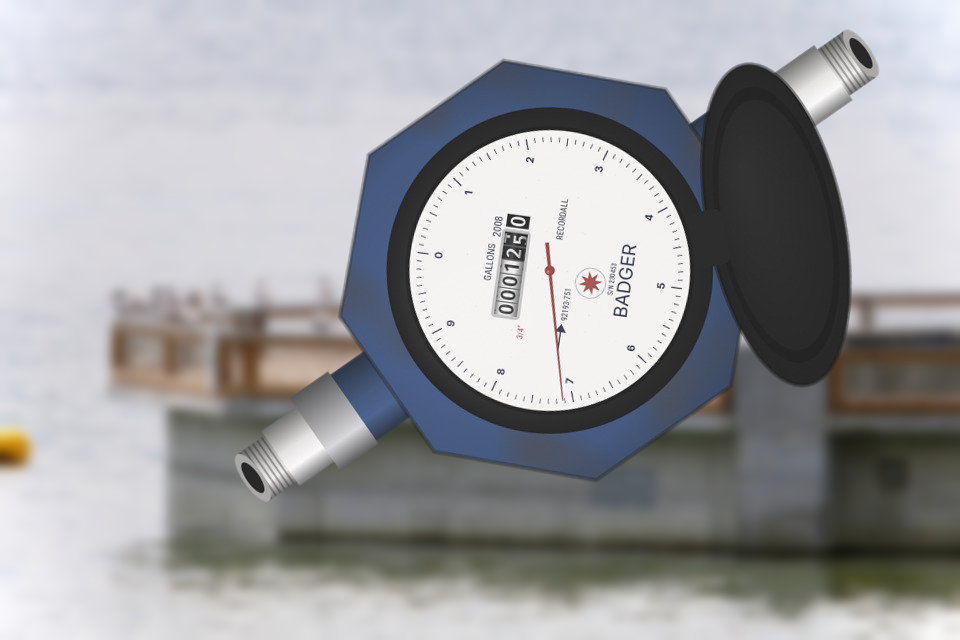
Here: 1247.1 gal
